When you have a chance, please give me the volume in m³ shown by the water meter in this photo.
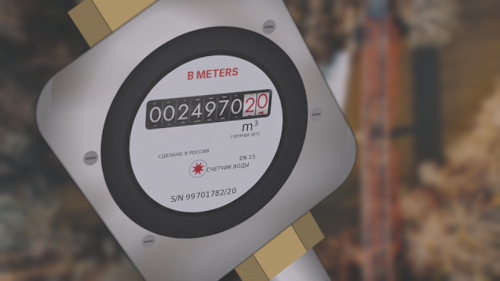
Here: 24970.20 m³
